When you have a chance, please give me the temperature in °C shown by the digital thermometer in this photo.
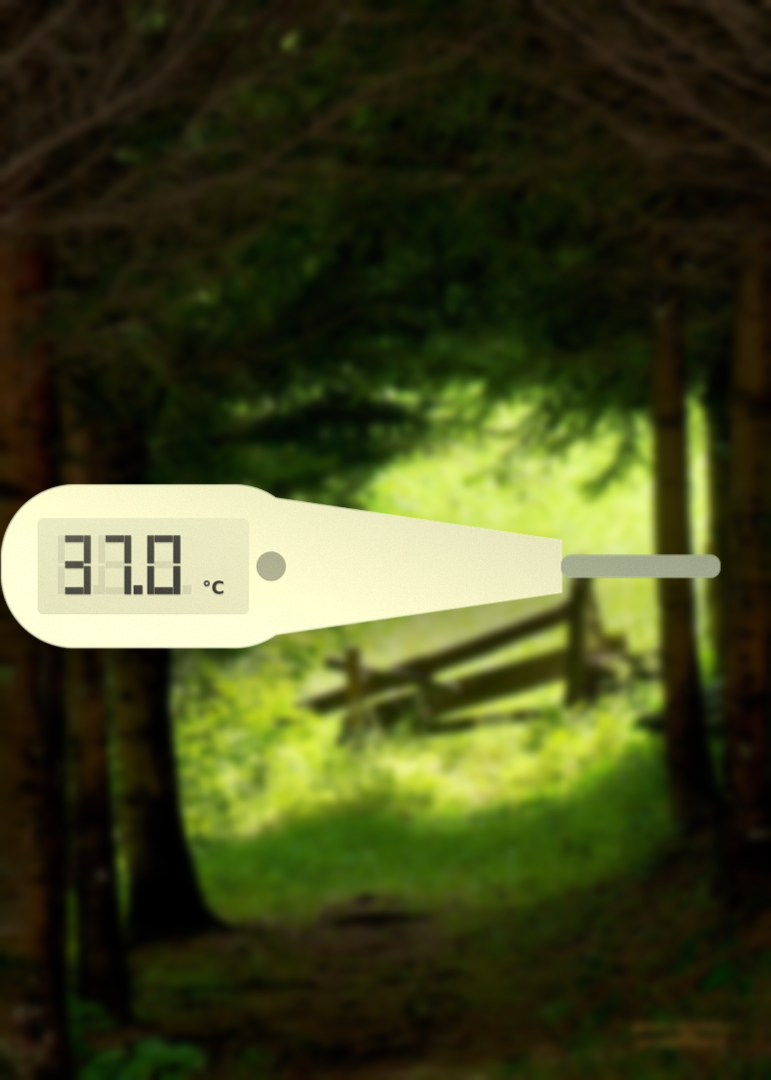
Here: 37.0 °C
